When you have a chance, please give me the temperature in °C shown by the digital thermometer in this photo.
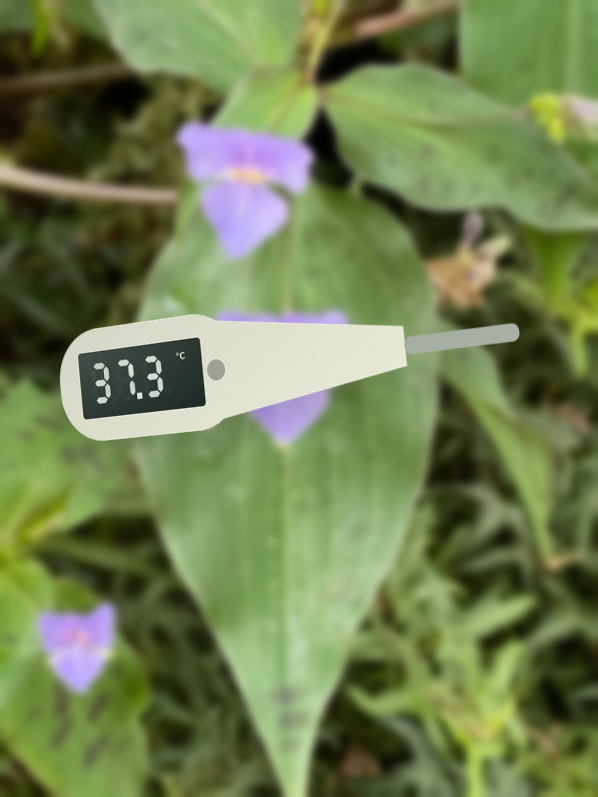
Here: 37.3 °C
